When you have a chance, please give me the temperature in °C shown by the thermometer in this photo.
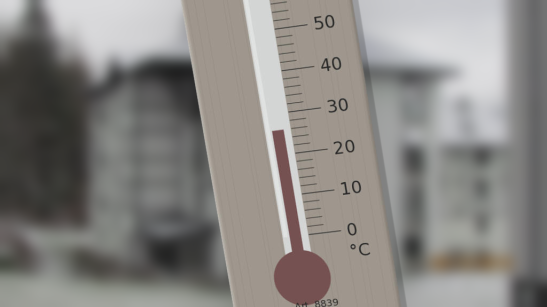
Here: 26 °C
